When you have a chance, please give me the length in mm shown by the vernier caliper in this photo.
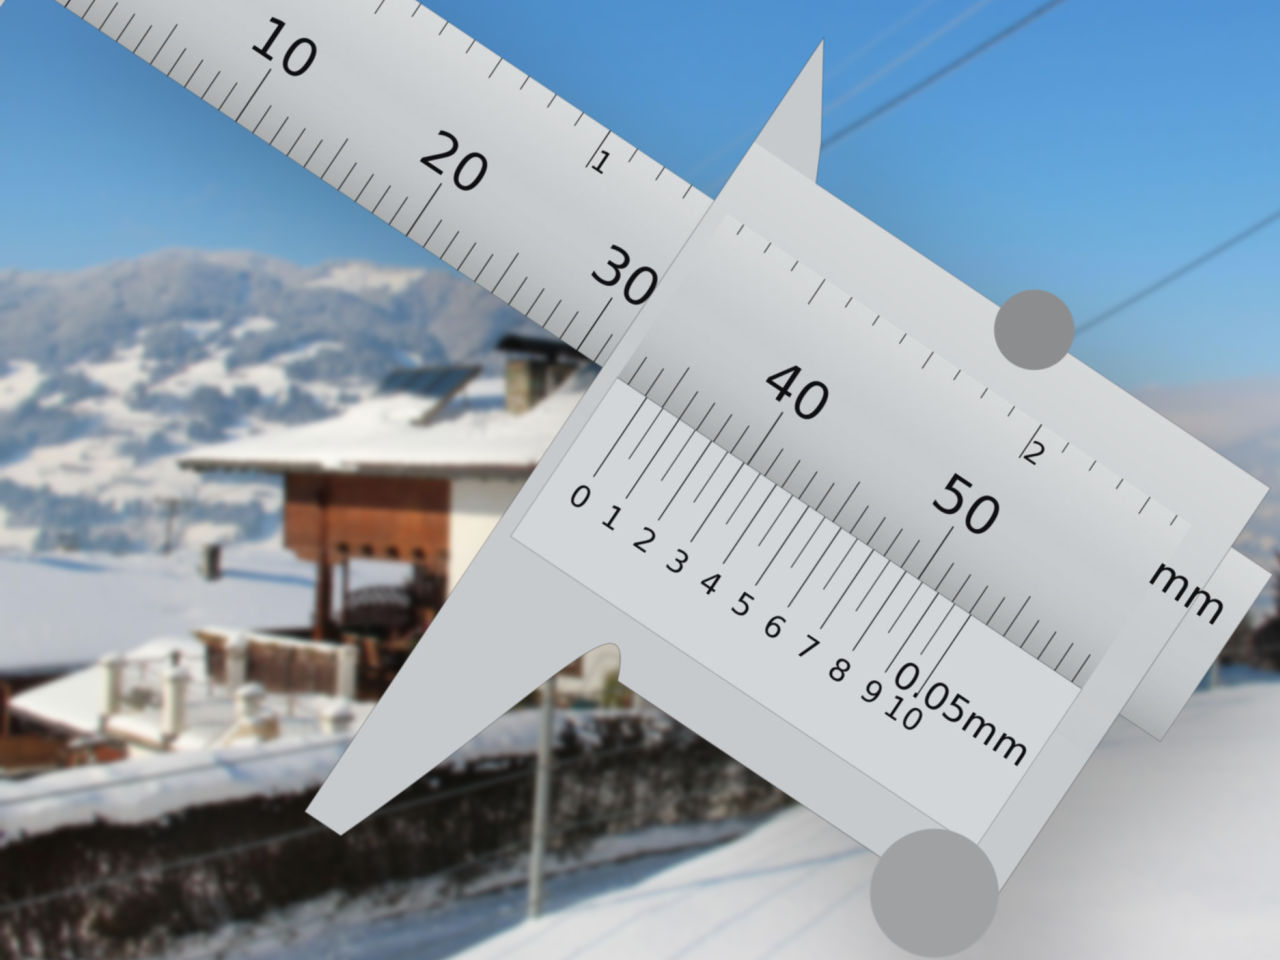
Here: 34.1 mm
